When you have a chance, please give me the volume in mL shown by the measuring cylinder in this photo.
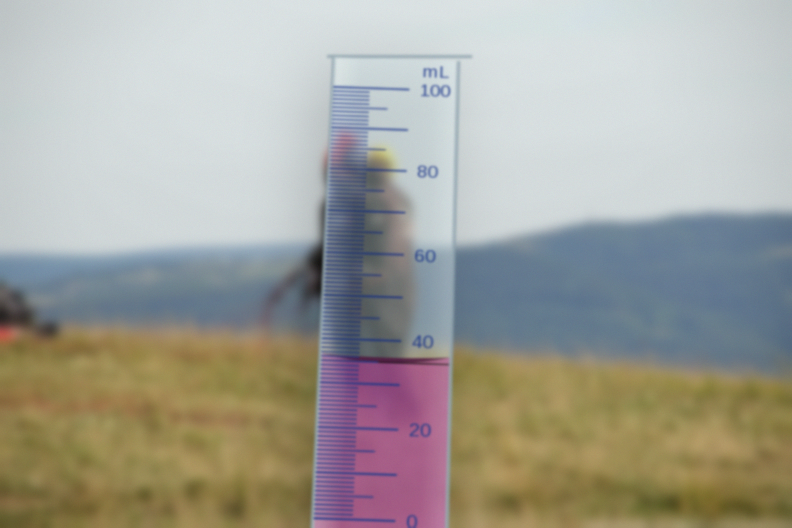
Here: 35 mL
